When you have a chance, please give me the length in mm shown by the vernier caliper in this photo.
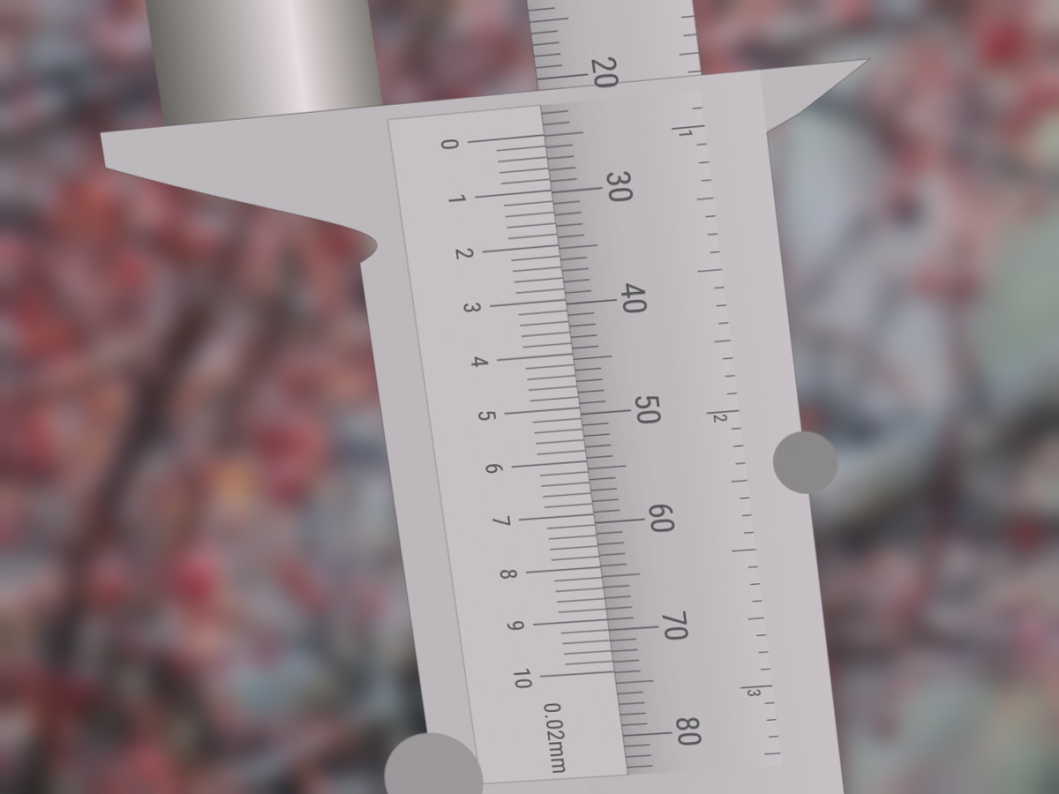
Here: 24.9 mm
